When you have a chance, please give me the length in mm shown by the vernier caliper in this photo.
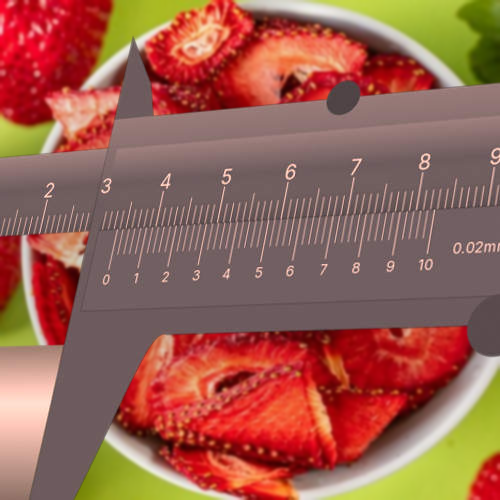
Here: 33.6 mm
